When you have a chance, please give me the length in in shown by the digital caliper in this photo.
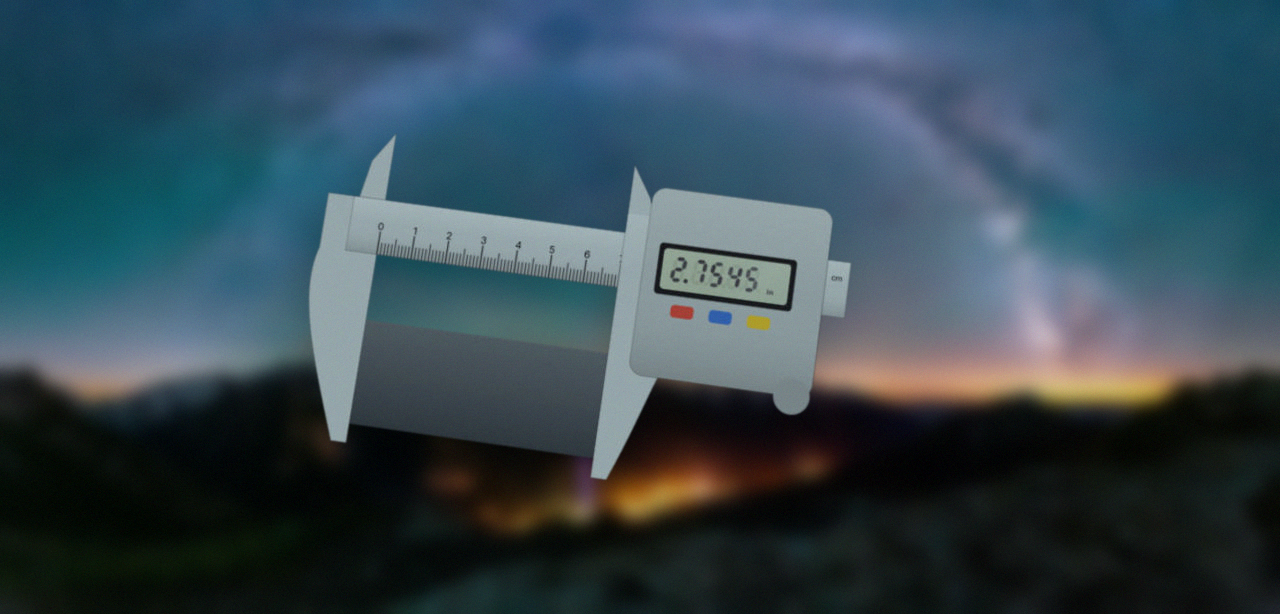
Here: 2.7545 in
